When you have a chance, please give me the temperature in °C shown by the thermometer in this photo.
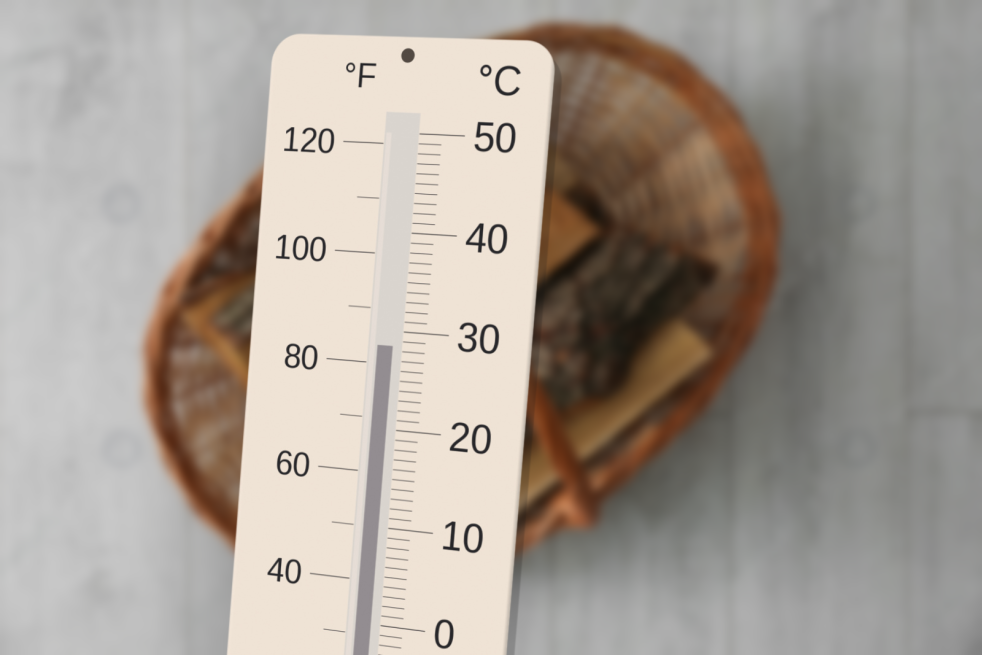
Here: 28.5 °C
